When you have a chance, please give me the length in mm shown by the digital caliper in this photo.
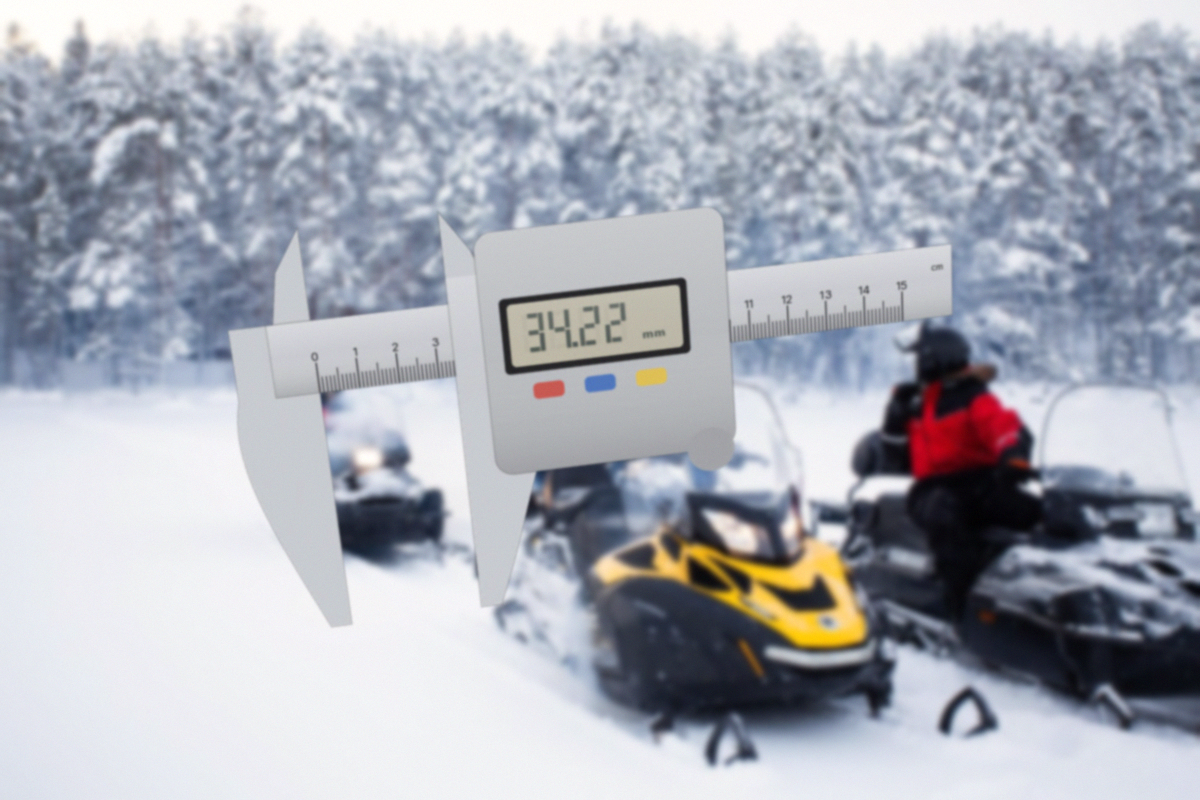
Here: 34.22 mm
